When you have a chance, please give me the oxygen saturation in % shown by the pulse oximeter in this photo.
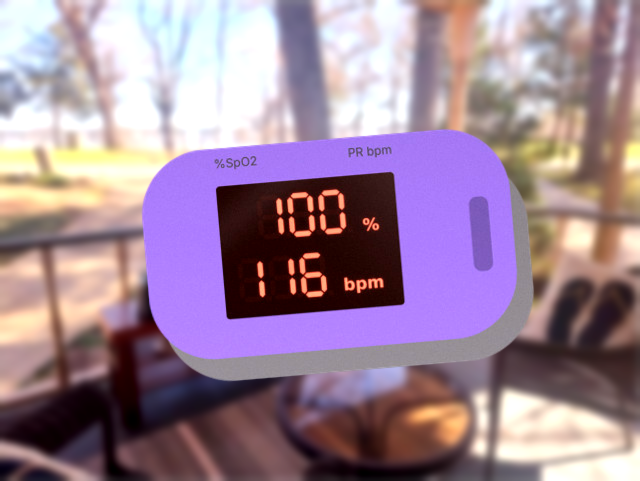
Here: 100 %
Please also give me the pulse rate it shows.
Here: 116 bpm
